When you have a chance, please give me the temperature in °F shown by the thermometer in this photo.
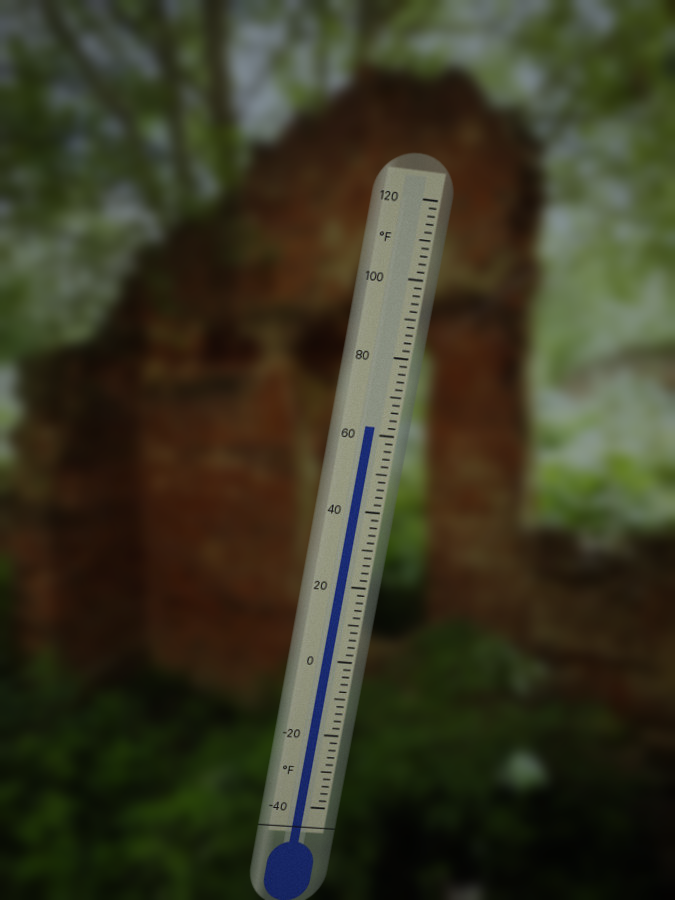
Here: 62 °F
